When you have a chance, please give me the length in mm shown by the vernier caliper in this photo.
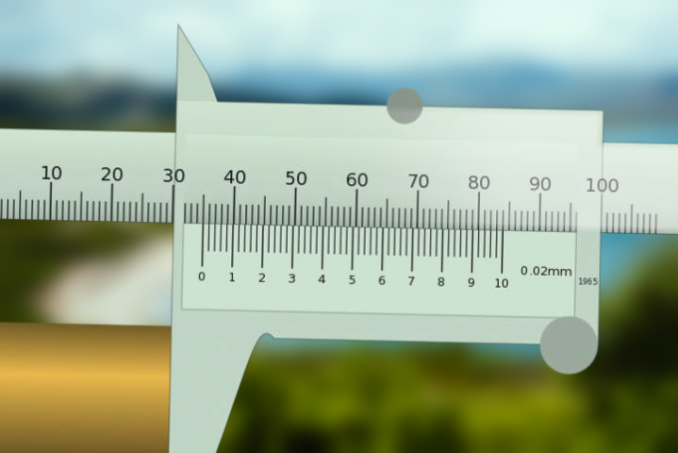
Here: 35.0 mm
